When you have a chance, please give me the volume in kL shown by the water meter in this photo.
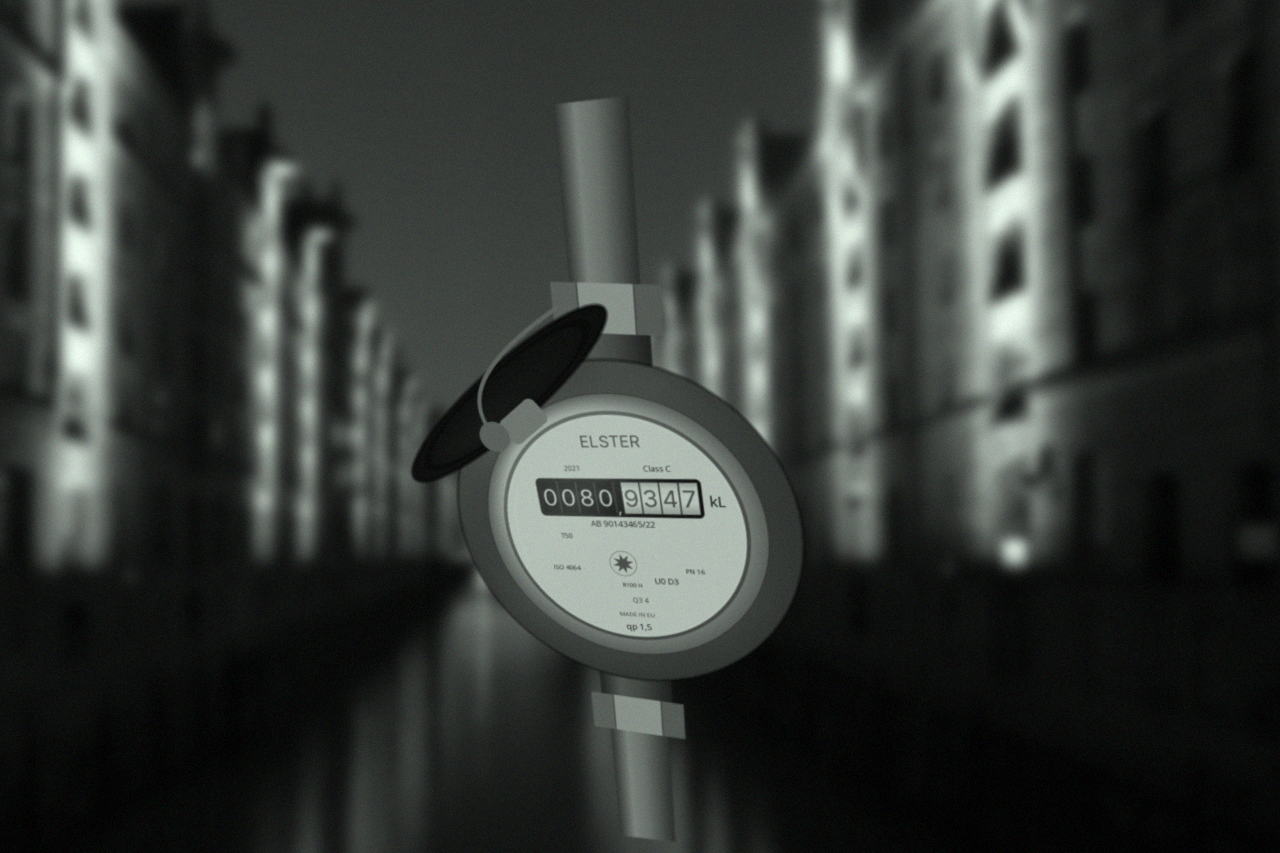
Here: 80.9347 kL
